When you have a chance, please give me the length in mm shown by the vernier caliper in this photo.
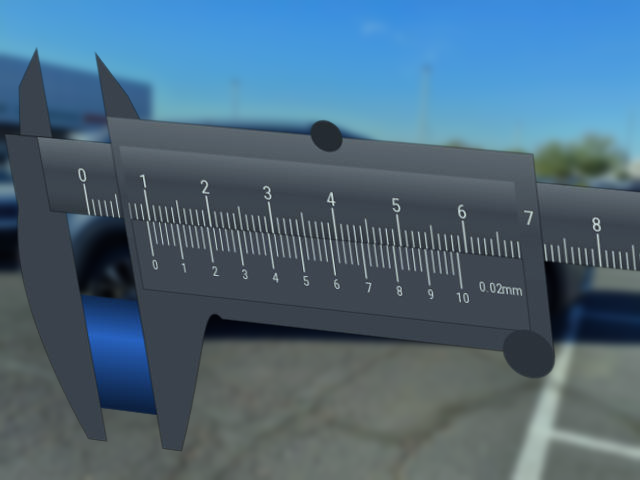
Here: 9.6 mm
